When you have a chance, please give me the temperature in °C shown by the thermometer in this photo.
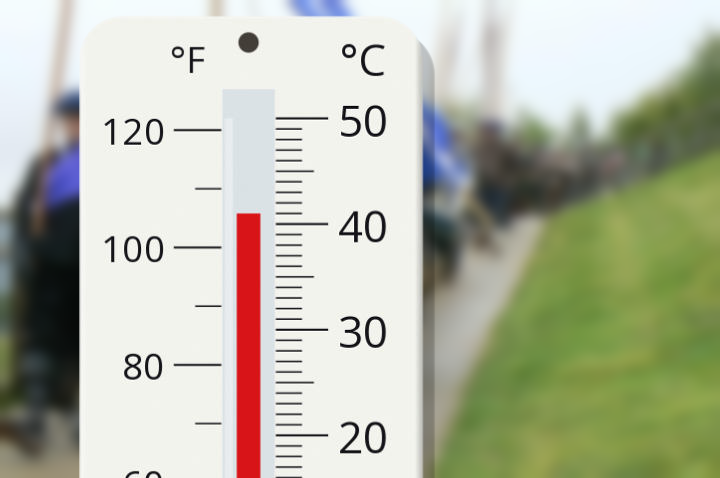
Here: 41 °C
